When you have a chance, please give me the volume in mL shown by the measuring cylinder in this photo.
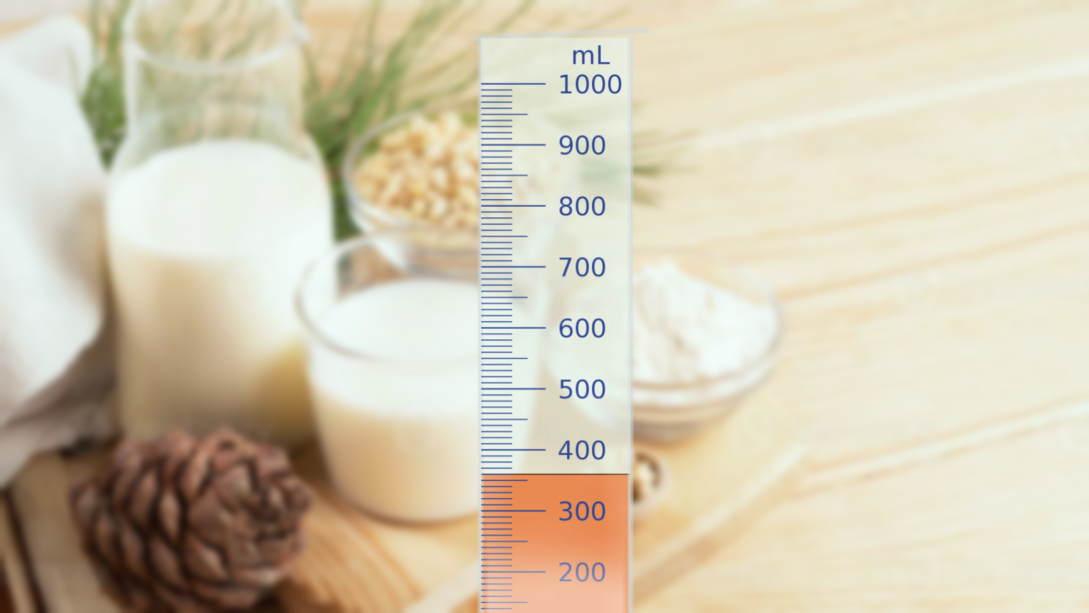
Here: 360 mL
